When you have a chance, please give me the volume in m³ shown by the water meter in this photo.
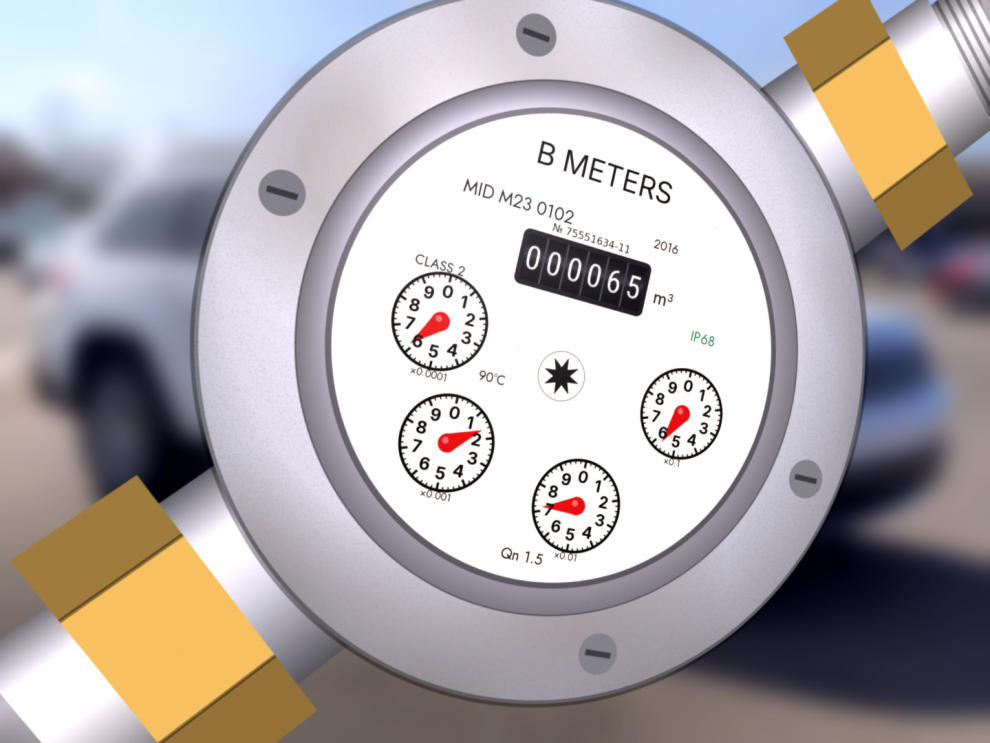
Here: 65.5716 m³
